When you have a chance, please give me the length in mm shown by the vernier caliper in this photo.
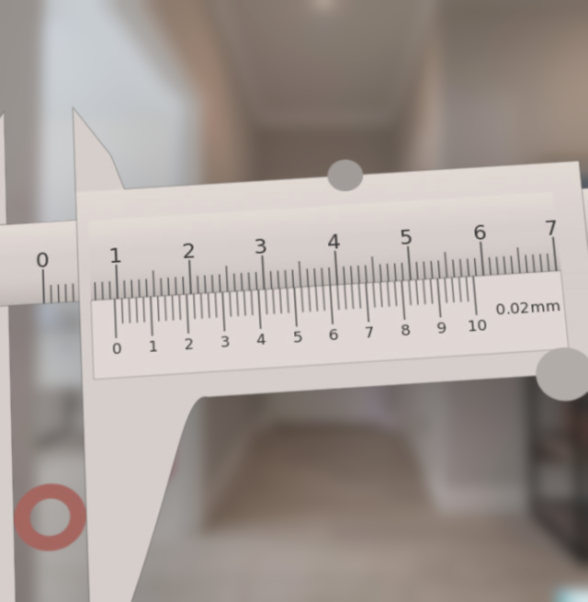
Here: 9.6 mm
